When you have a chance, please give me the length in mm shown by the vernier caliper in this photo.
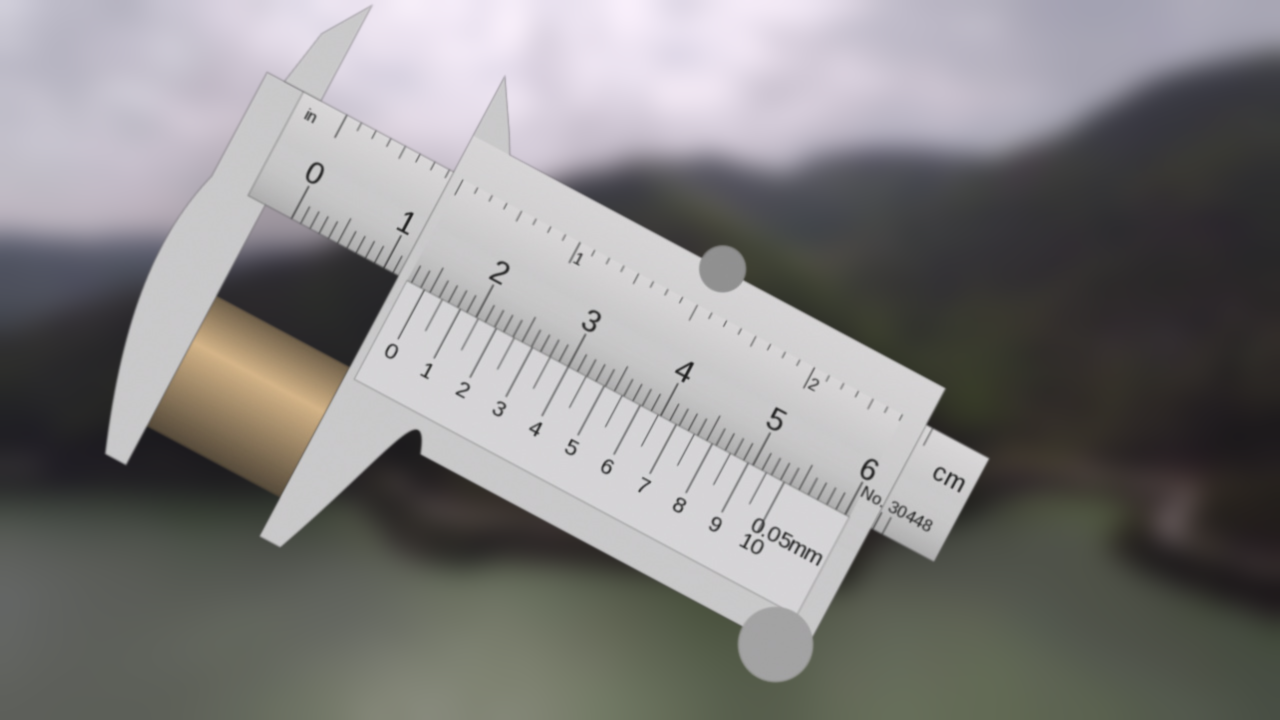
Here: 14.4 mm
